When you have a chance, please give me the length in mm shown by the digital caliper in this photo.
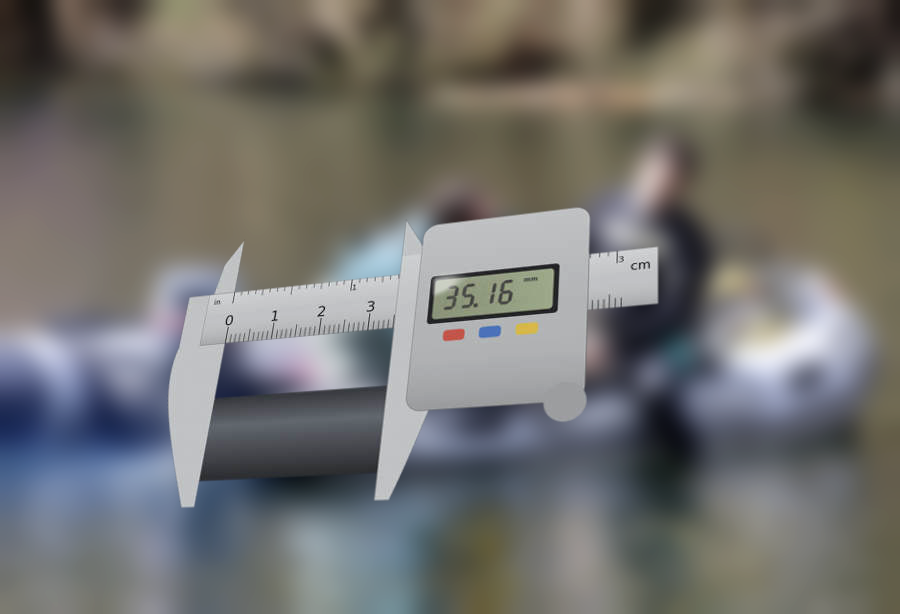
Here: 35.16 mm
